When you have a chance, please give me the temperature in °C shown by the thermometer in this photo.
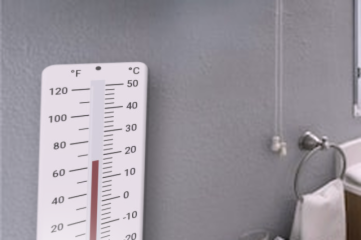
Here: 18 °C
